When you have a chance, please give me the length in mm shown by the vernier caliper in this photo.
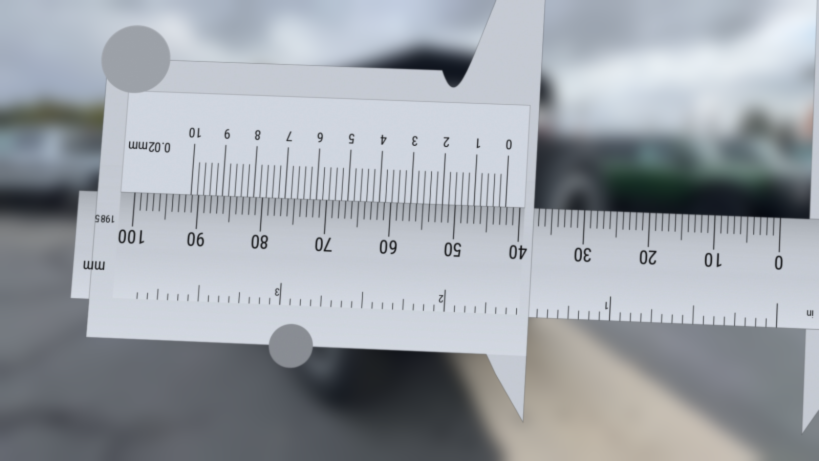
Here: 42.2 mm
